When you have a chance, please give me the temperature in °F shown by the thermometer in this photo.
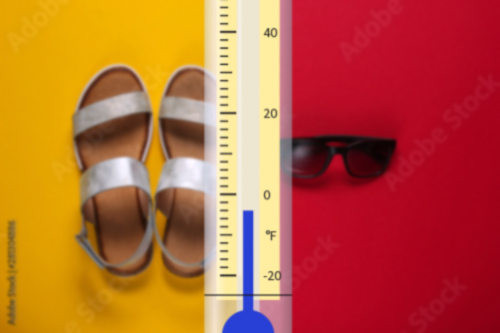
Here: -4 °F
